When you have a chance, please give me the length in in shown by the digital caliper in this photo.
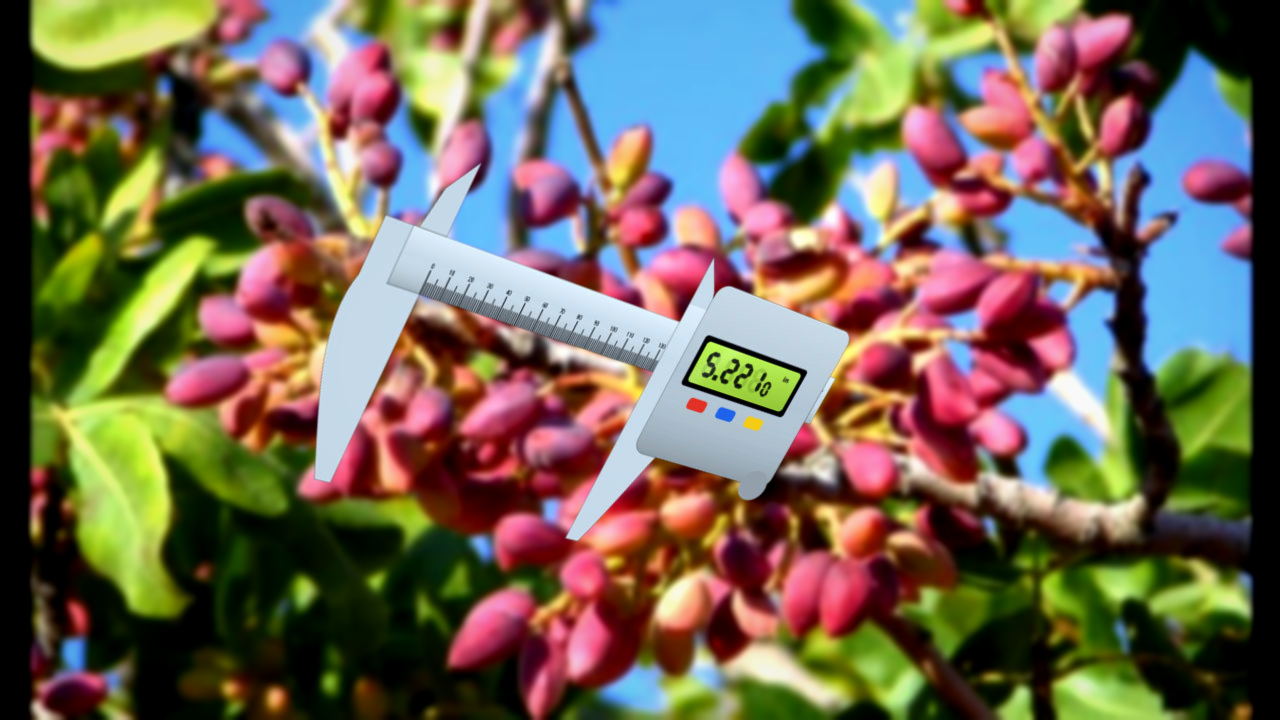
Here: 5.2210 in
